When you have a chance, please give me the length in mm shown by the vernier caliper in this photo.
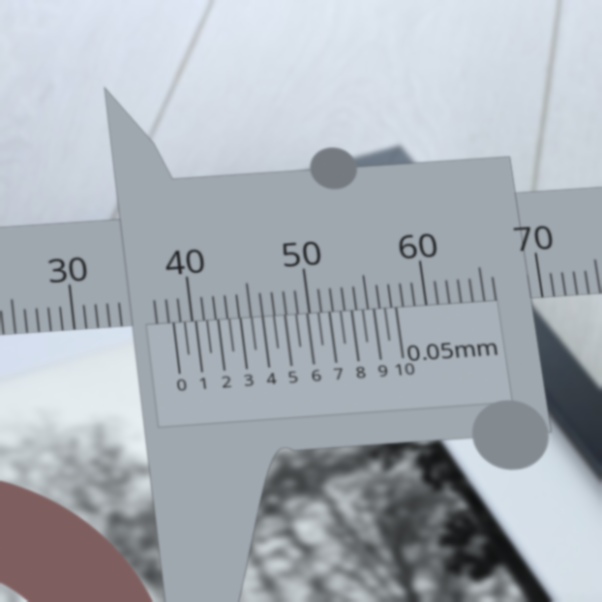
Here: 38.4 mm
